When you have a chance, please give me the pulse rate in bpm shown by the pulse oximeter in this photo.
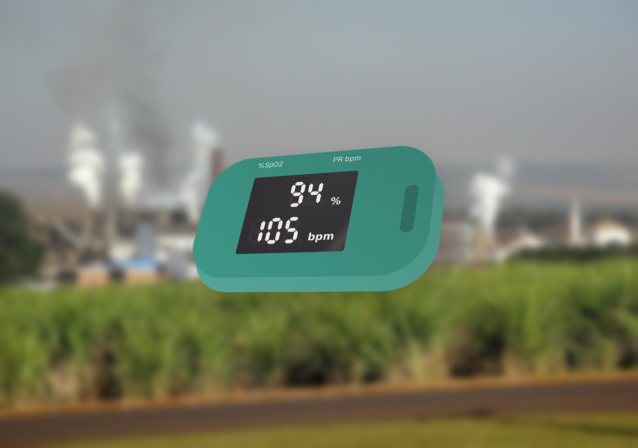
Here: 105 bpm
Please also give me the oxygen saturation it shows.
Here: 94 %
